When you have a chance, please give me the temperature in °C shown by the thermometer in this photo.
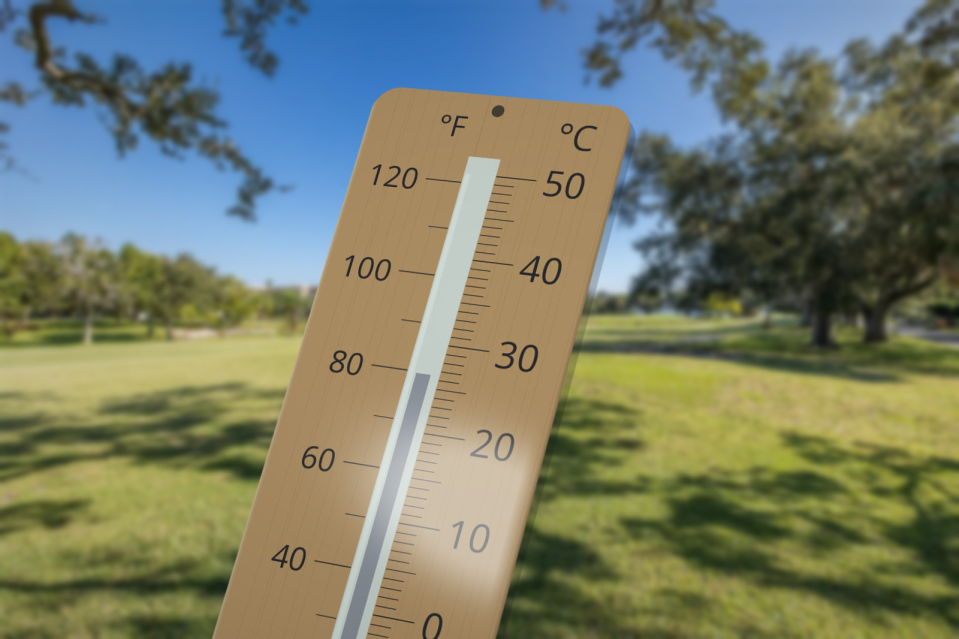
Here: 26.5 °C
